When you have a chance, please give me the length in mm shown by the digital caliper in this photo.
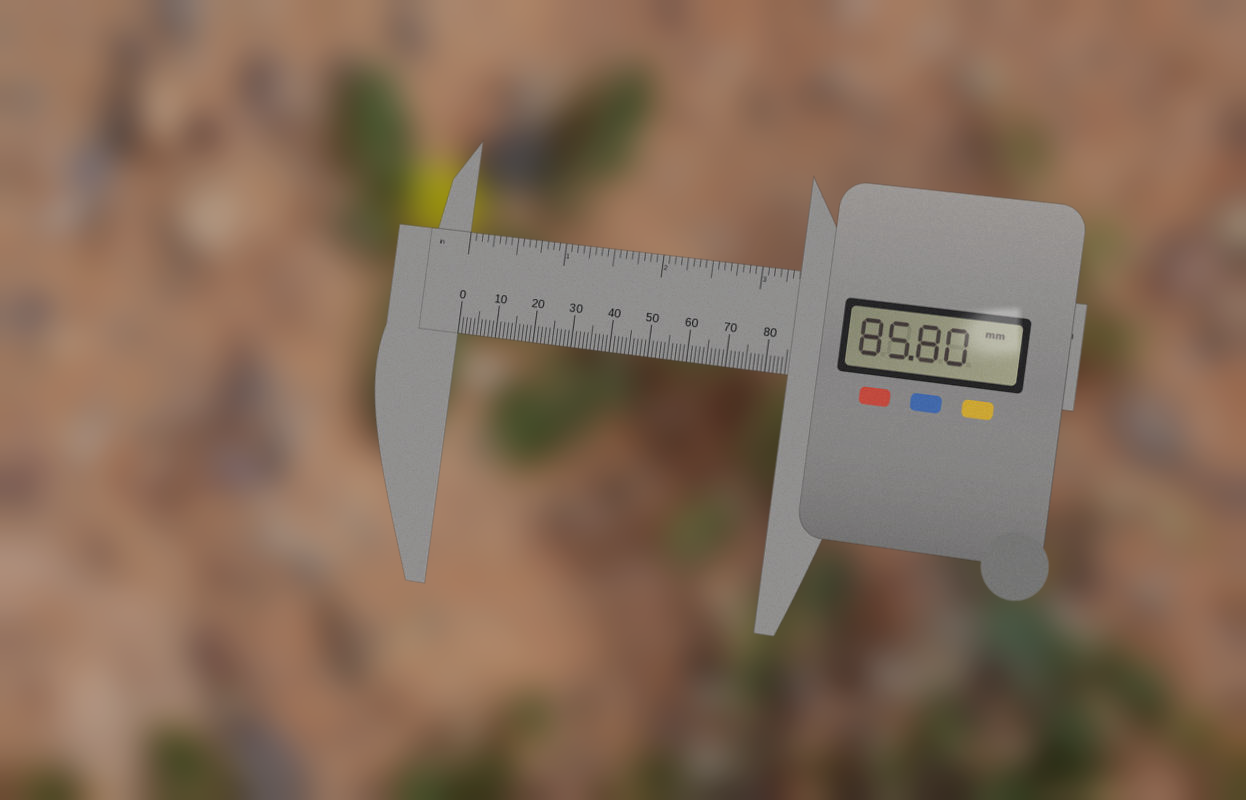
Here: 85.80 mm
